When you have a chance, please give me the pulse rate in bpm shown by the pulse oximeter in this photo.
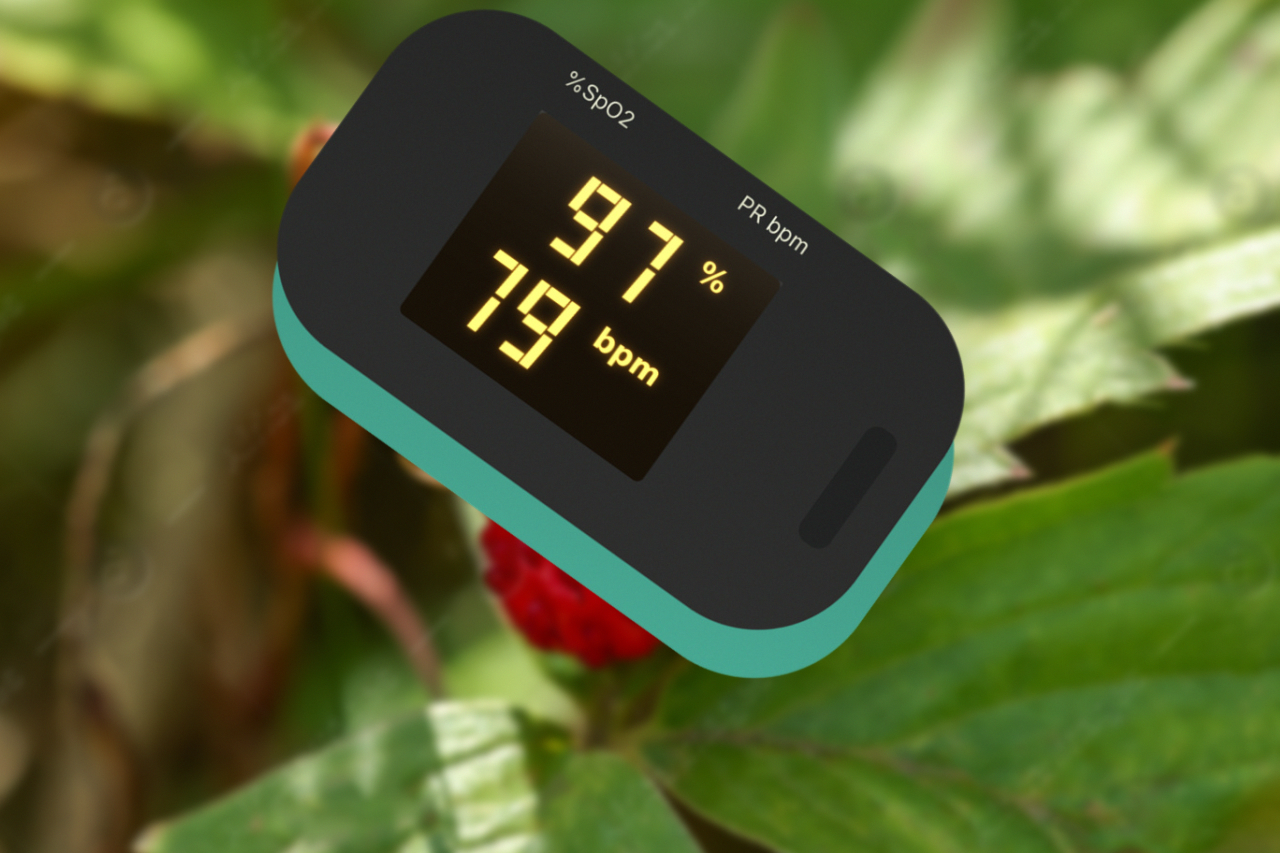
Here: 79 bpm
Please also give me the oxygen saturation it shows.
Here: 97 %
